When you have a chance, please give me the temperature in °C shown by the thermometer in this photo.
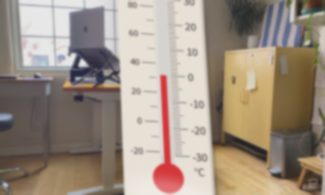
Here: 0 °C
